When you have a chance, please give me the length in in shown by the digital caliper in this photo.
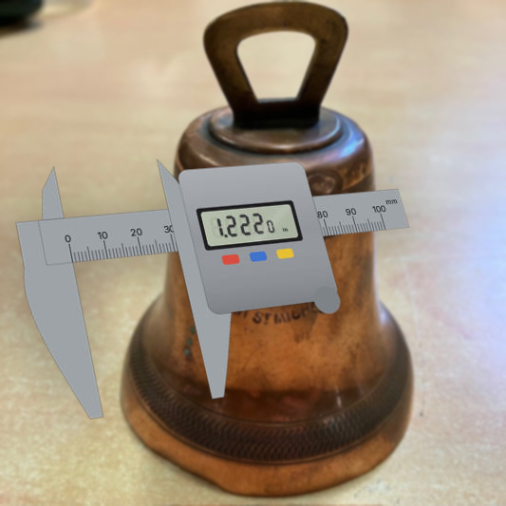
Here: 1.2220 in
